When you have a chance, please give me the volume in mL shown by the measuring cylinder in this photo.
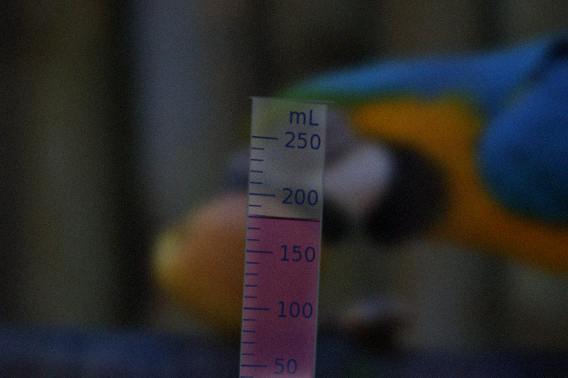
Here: 180 mL
